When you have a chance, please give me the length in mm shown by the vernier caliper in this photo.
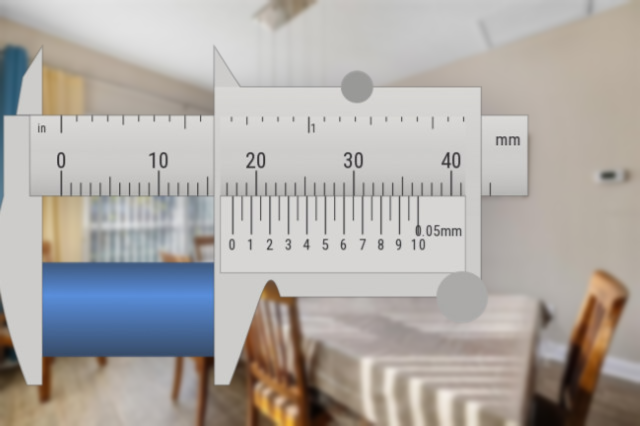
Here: 17.6 mm
